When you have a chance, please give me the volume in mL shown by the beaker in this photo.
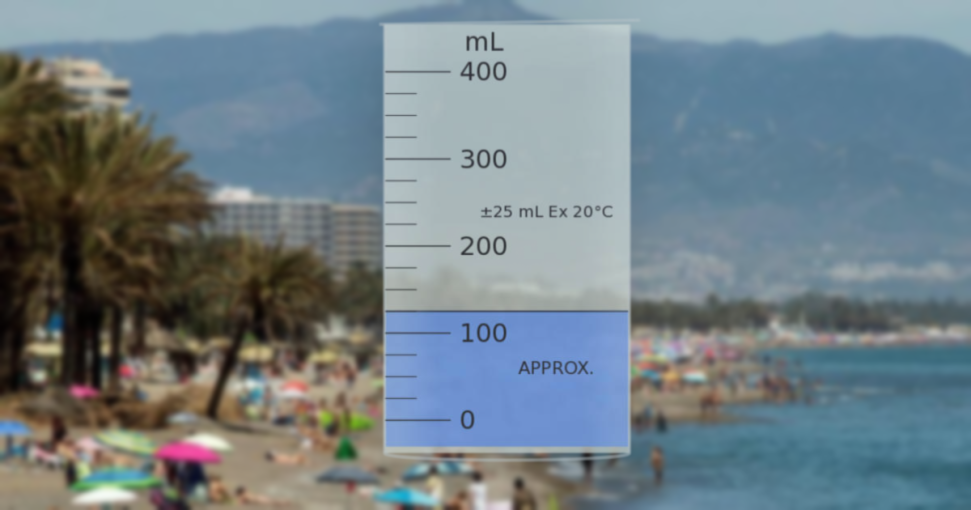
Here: 125 mL
